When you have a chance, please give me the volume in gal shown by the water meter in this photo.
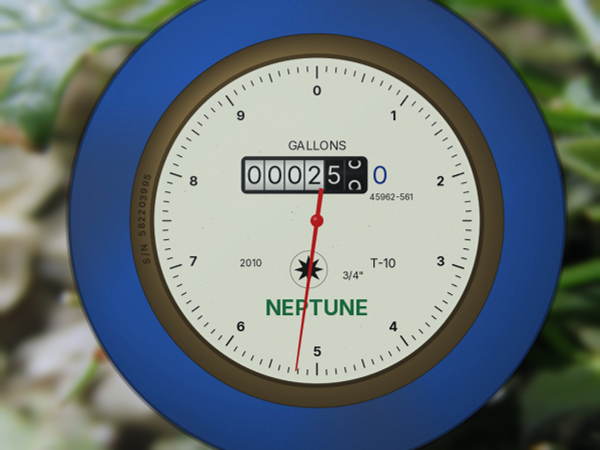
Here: 2585.2 gal
